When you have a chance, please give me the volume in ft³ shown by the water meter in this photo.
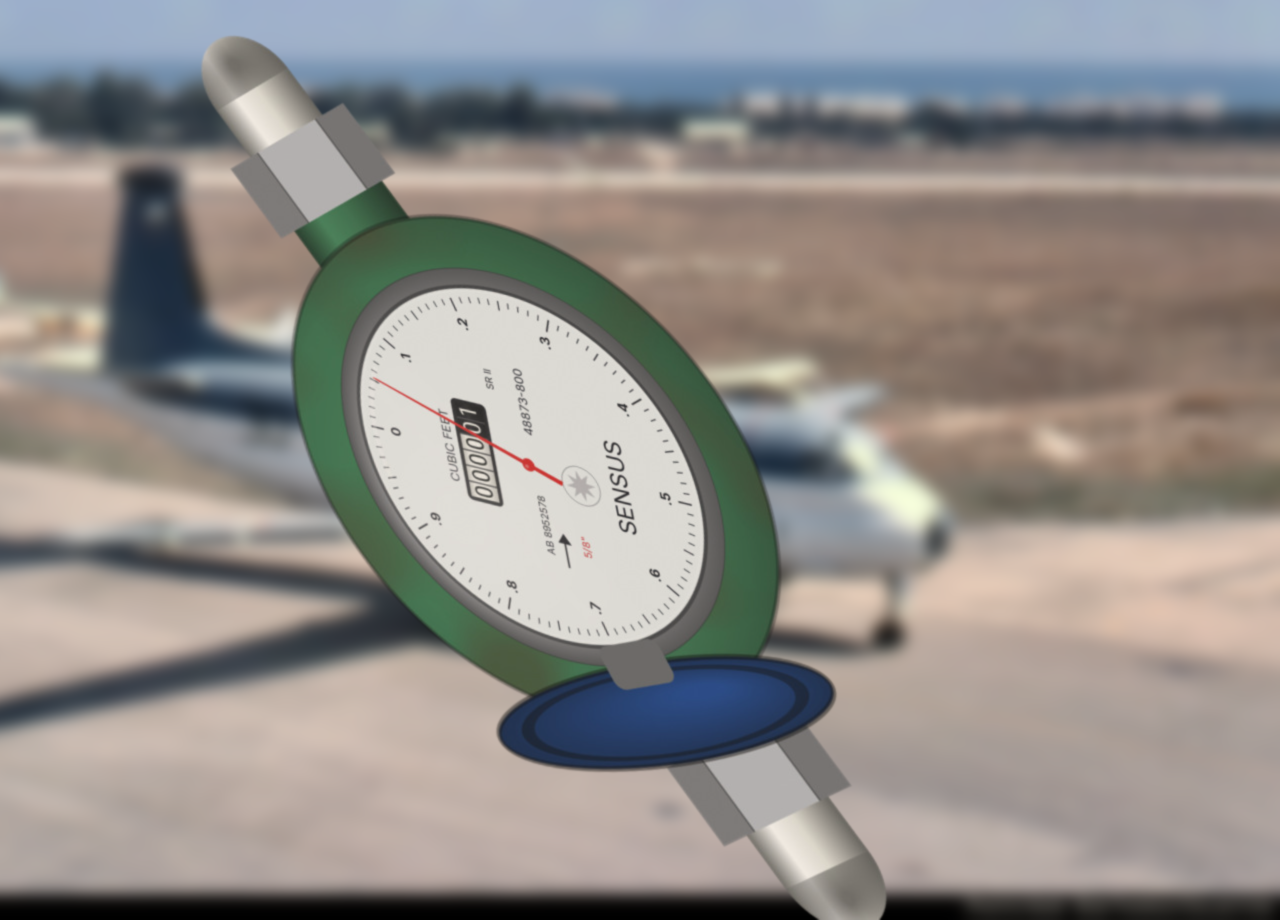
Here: 1.05 ft³
